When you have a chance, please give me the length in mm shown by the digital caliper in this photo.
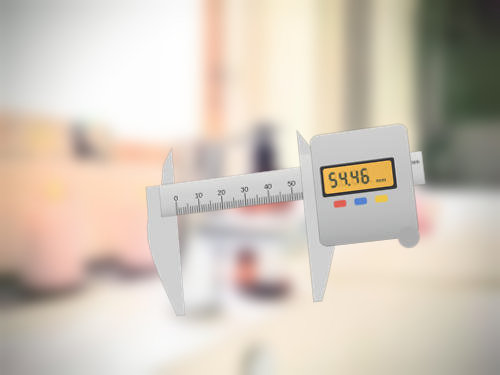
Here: 54.46 mm
